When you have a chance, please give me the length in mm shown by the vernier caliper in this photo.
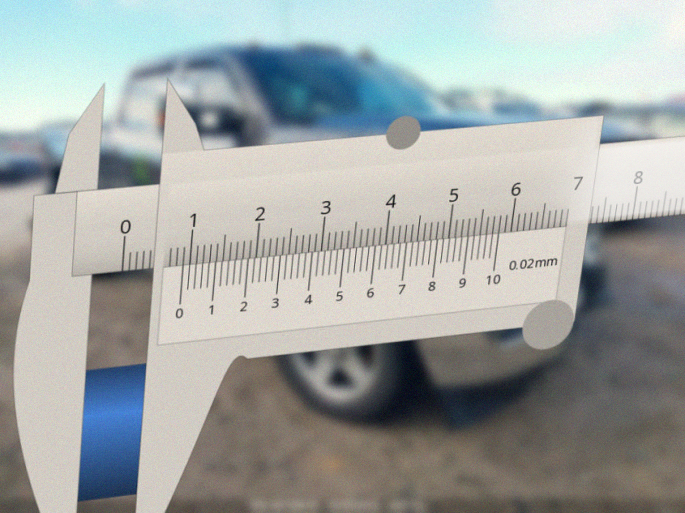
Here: 9.0 mm
